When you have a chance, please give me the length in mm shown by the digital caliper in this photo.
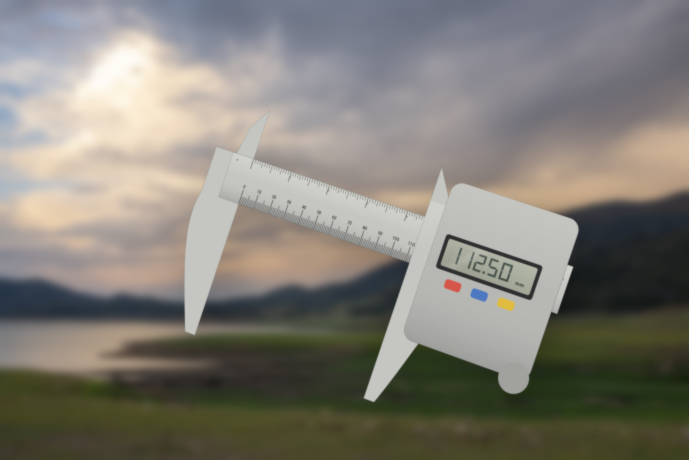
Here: 112.50 mm
